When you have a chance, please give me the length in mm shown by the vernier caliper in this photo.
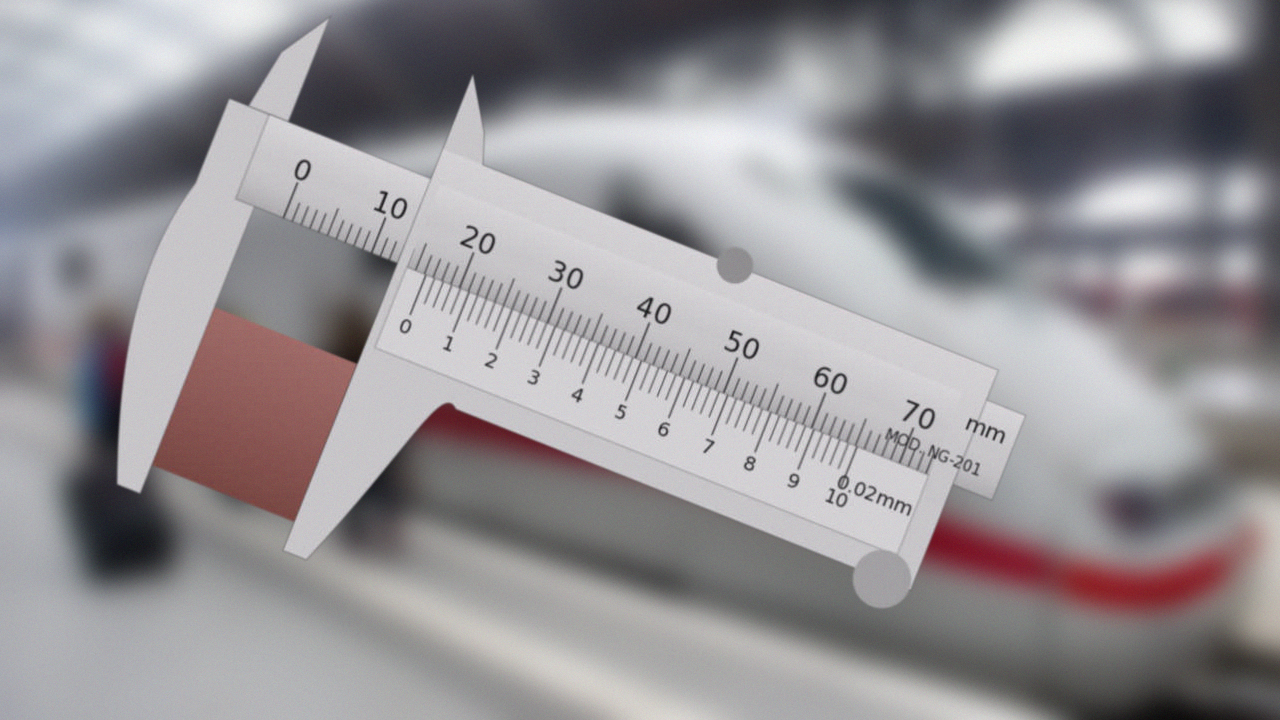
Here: 16.2 mm
